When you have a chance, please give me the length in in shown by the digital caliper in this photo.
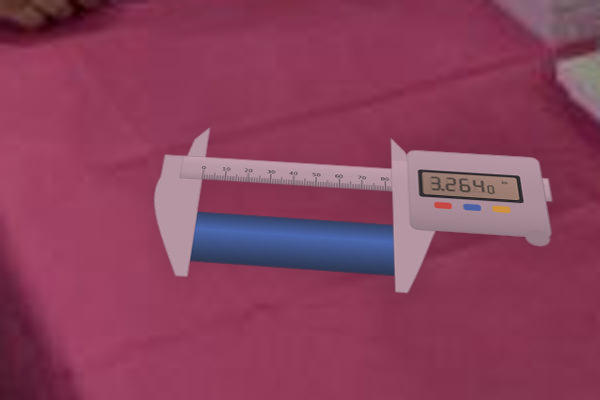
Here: 3.2640 in
